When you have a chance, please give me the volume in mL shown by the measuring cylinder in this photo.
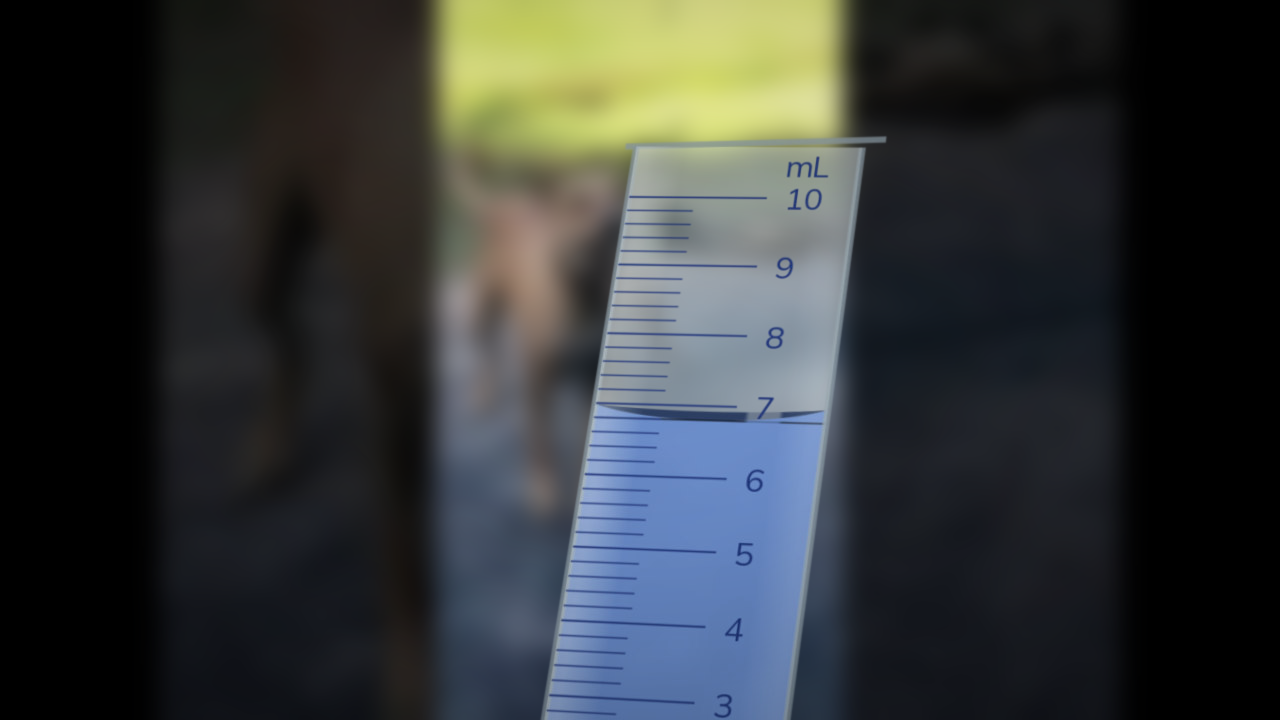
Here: 6.8 mL
